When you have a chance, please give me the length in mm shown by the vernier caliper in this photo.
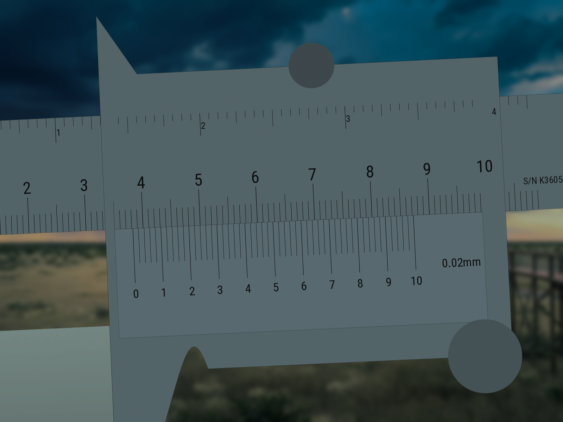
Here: 38.2 mm
